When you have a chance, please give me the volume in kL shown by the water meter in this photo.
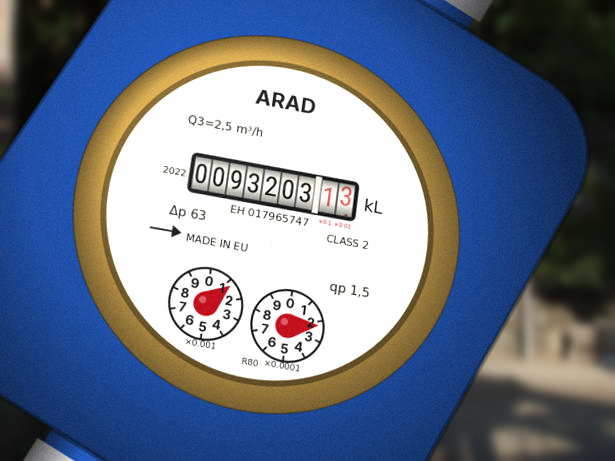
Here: 93203.1312 kL
